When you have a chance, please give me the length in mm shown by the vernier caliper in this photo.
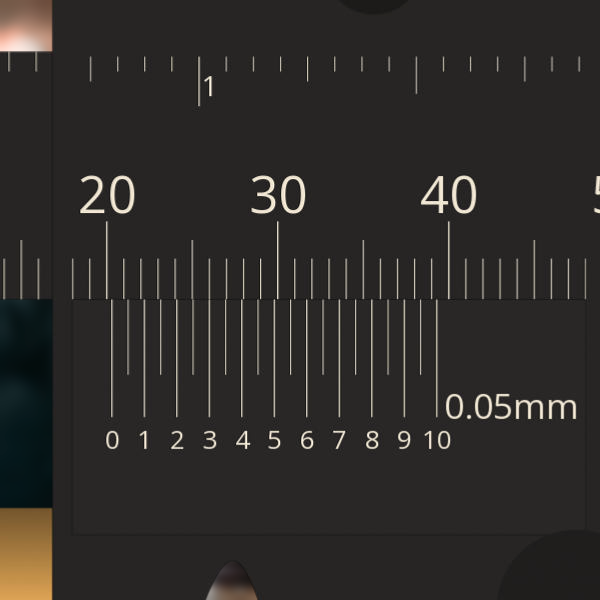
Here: 20.3 mm
